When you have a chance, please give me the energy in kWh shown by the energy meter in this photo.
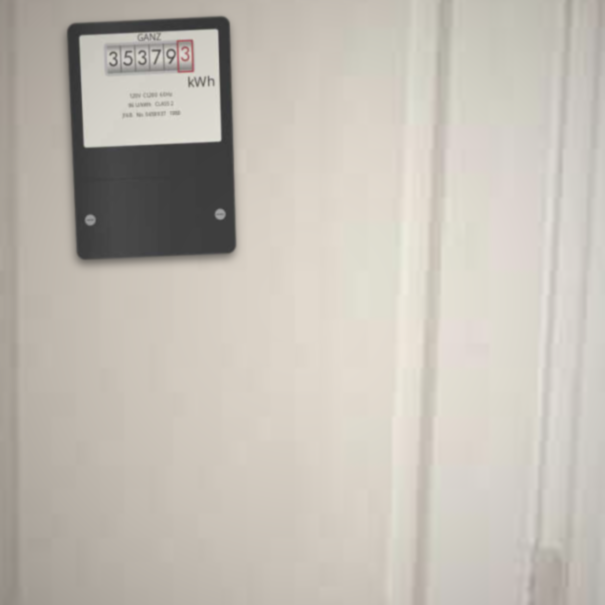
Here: 35379.3 kWh
